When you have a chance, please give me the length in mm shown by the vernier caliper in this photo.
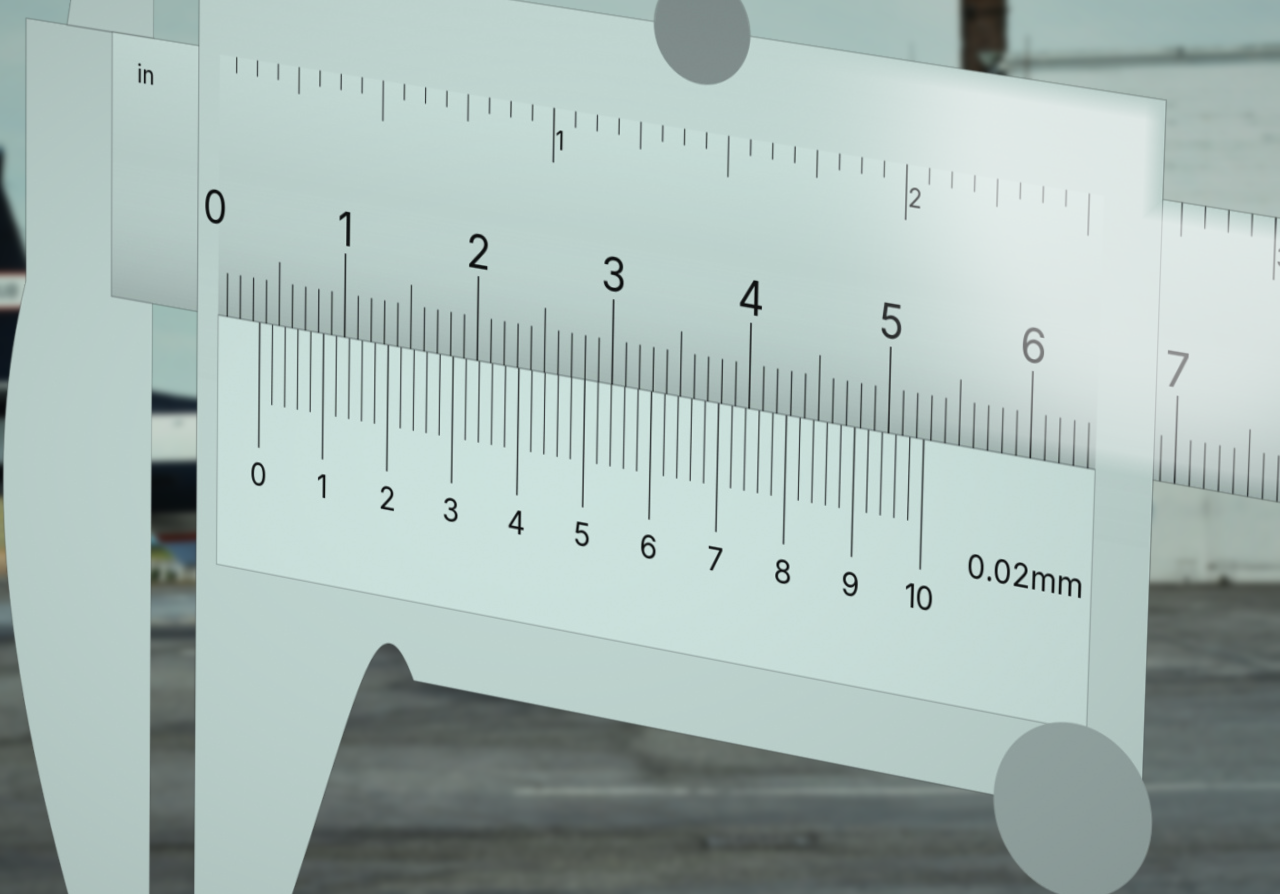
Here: 3.5 mm
